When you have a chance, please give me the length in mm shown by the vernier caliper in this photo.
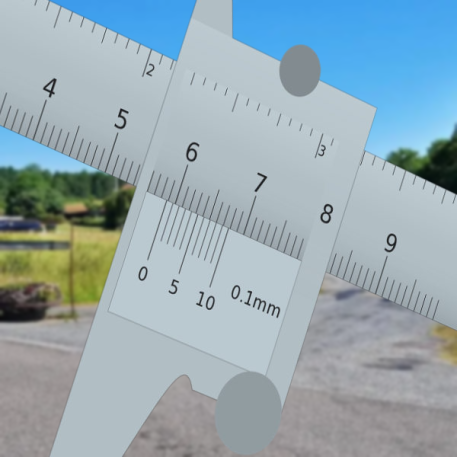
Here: 58.8 mm
